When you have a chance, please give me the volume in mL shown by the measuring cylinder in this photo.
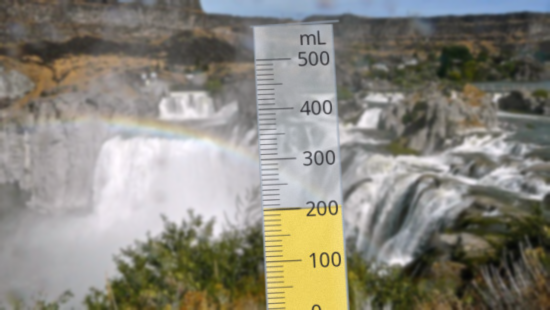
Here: 200 mL
